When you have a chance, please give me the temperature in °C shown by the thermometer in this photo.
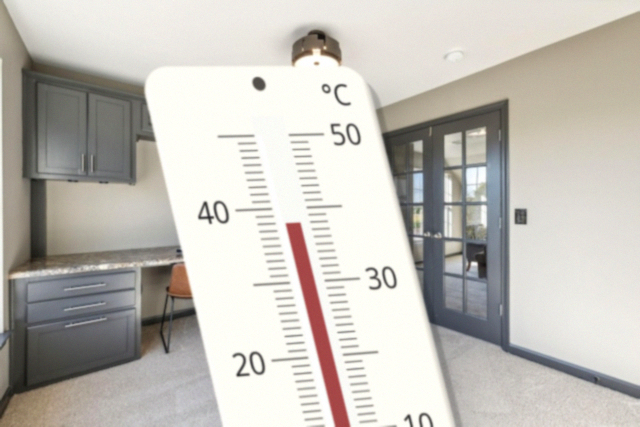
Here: 38 °C
